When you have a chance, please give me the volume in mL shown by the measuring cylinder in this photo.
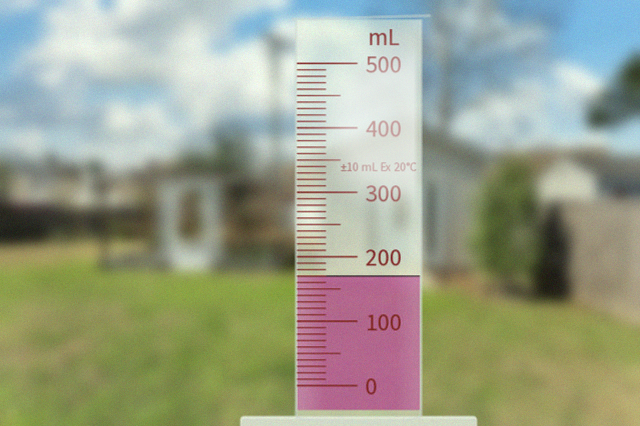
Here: 170 mL
